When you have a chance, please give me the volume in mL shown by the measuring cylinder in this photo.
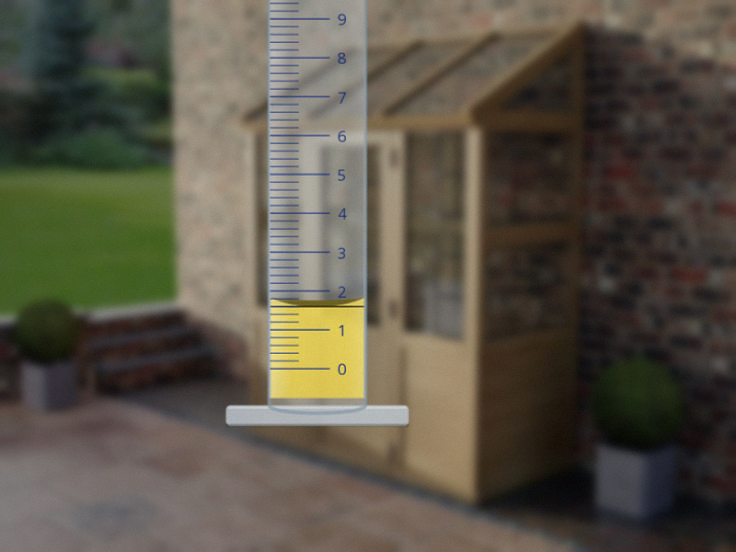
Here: 1.6 mL
